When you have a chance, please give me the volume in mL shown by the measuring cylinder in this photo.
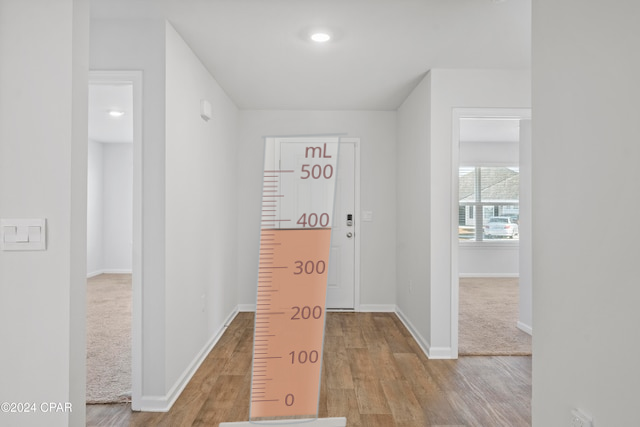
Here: 380 mL
